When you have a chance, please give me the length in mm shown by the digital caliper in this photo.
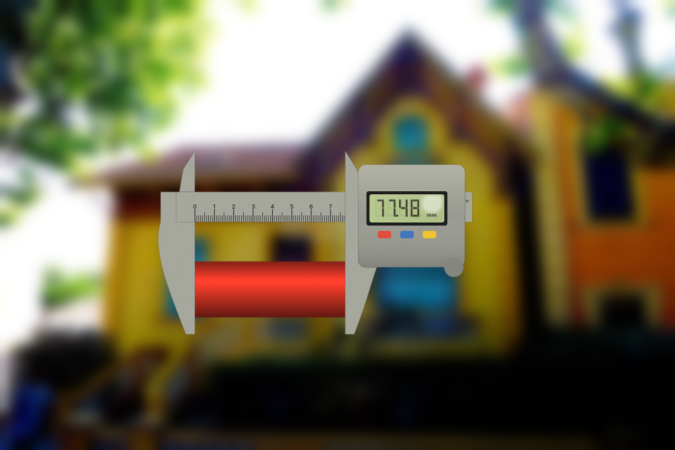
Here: 77.48 mm
